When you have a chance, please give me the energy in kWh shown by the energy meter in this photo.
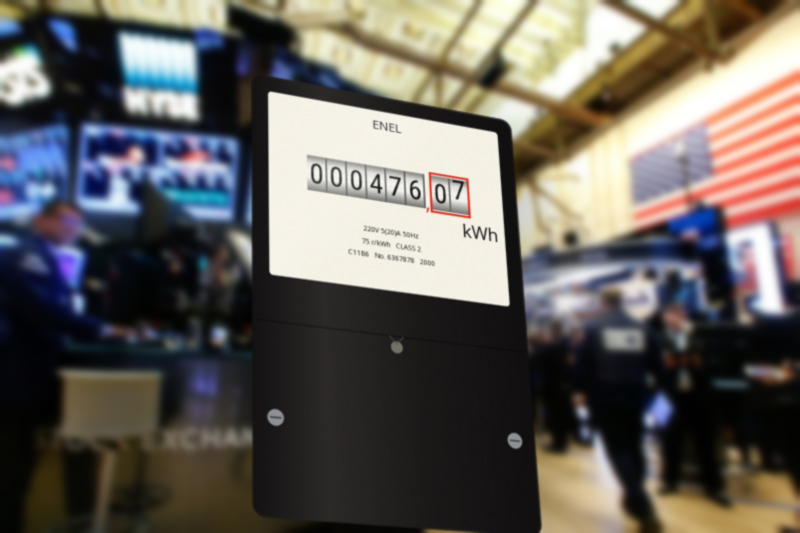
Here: 476.07 kWh
